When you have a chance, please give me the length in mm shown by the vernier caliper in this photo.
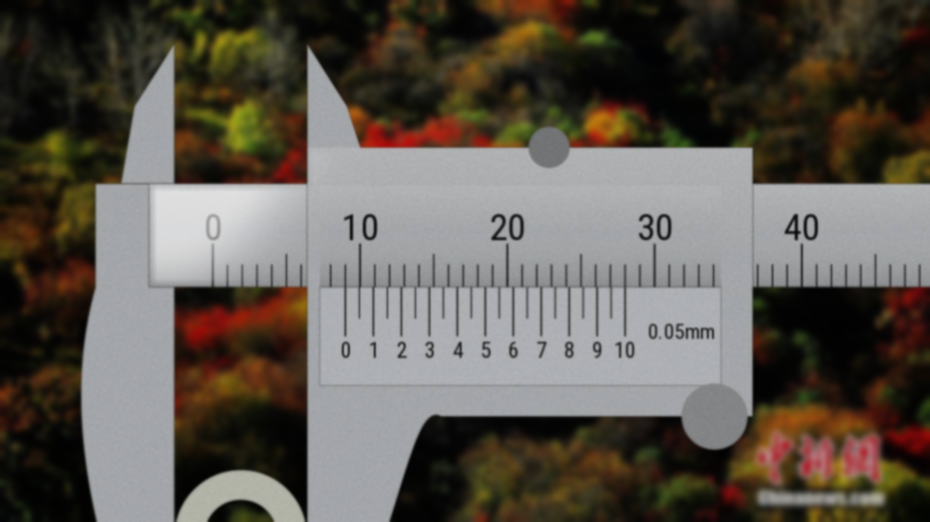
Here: 9.0 mm
